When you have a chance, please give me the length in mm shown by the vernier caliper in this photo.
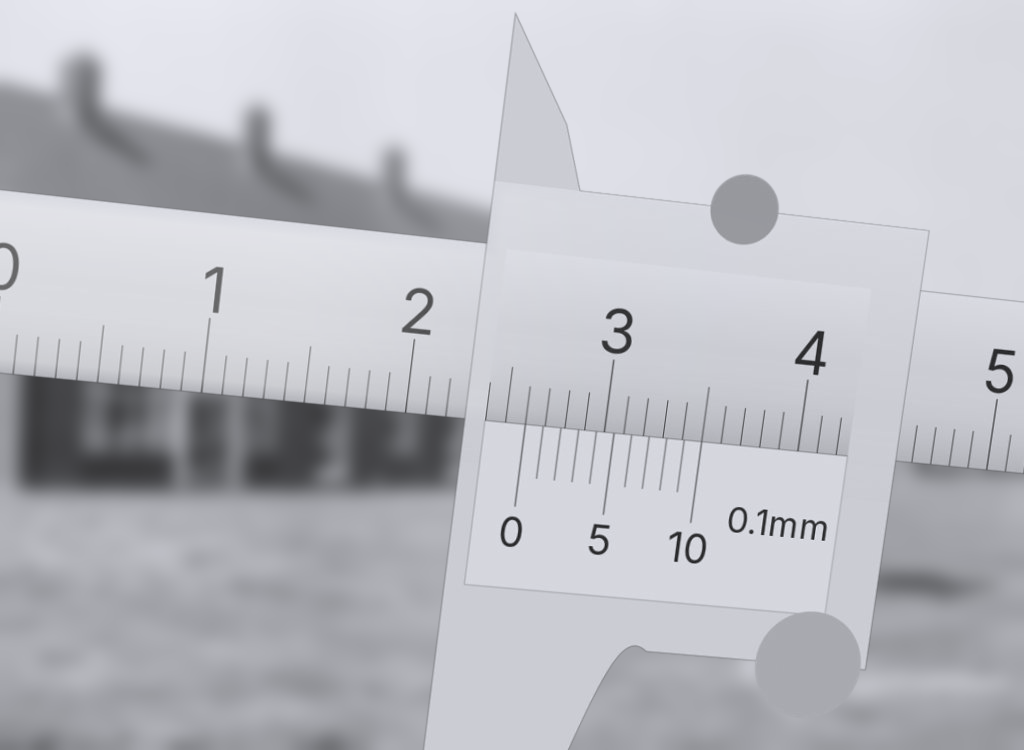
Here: 26.0 mm
